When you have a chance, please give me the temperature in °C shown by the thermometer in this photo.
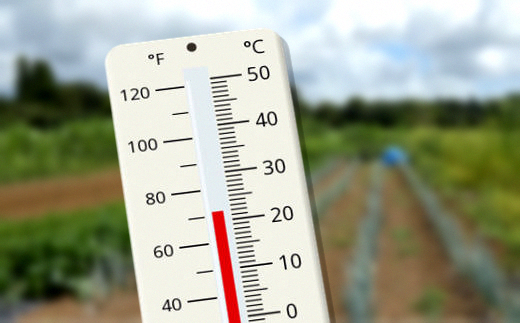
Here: 22 °C
